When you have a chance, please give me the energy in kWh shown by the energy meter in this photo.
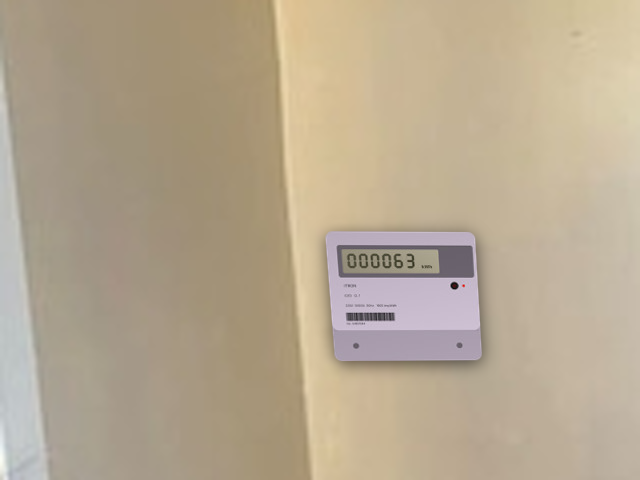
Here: 63 kWh
